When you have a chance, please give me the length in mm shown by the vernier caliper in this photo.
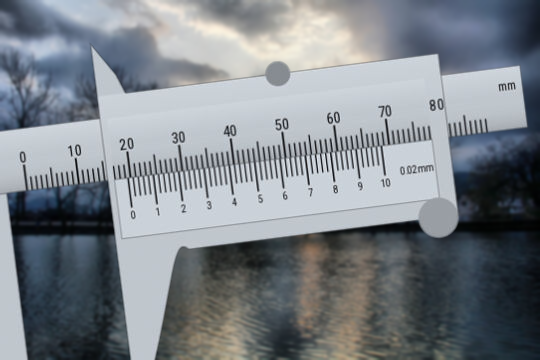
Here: 19.5 mm
